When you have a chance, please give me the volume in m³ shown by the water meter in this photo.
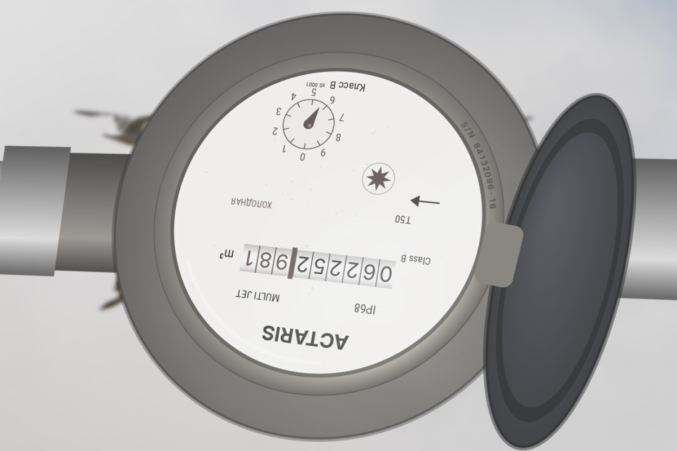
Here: 62252.9815 m³
